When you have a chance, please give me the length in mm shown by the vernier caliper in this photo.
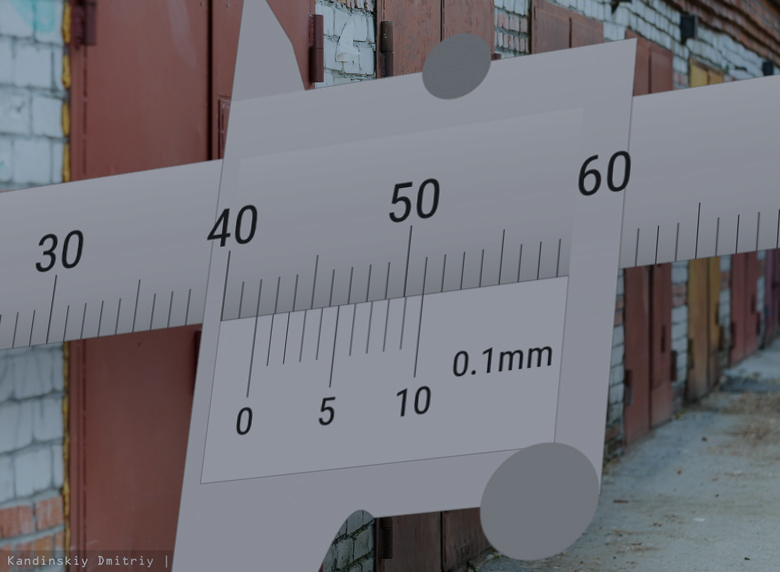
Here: 42.0 mm
